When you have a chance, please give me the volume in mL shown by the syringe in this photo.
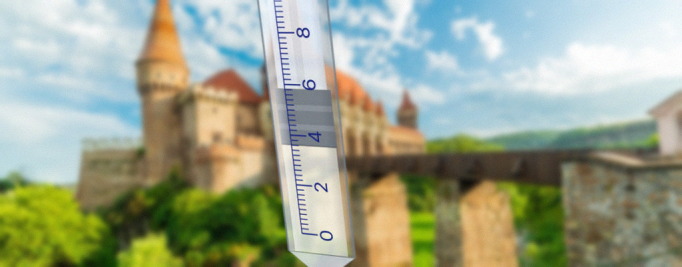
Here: 3.6 mL
